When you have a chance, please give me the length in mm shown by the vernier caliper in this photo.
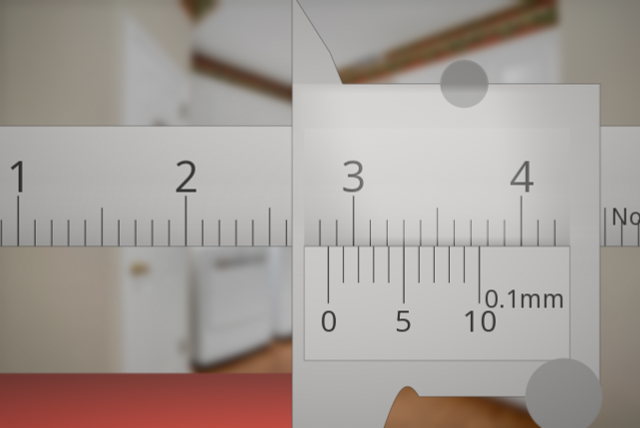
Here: 28.5 mm
